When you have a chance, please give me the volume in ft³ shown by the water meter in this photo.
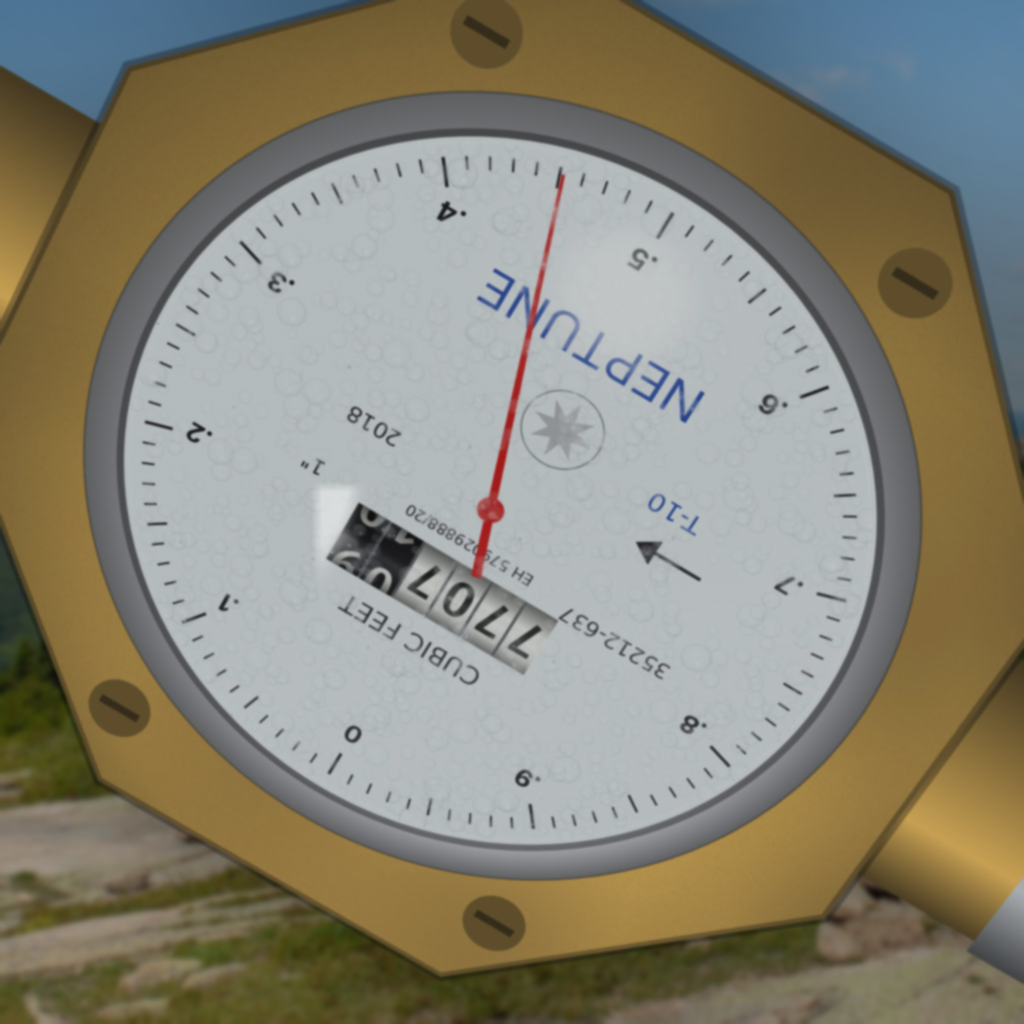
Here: 770709.45 ft³
